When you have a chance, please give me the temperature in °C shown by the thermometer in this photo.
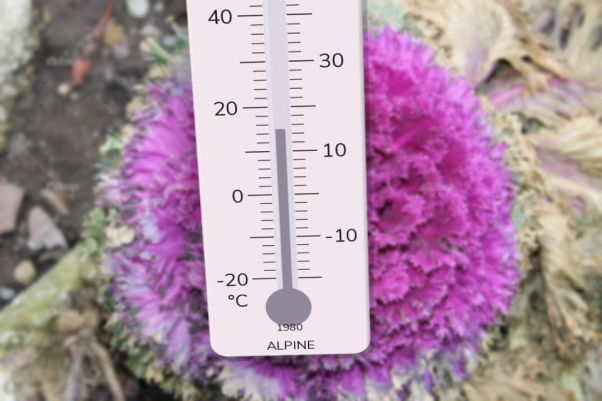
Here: 15 °C
